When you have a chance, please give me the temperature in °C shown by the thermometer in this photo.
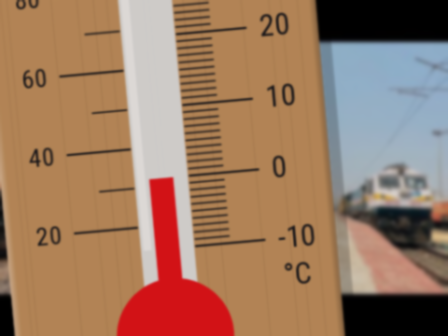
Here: 0 °C
